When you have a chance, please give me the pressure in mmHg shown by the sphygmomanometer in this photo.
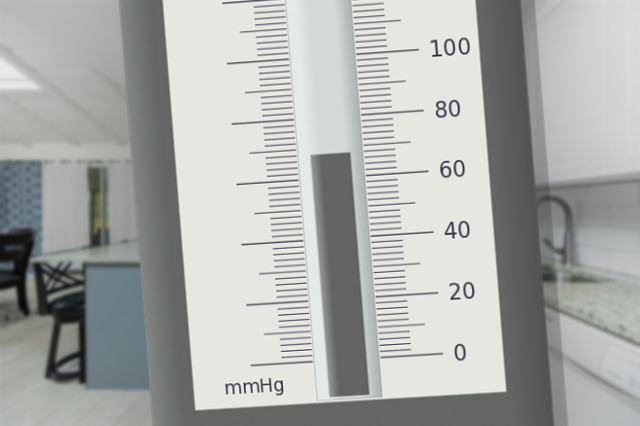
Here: 68 mmHg
